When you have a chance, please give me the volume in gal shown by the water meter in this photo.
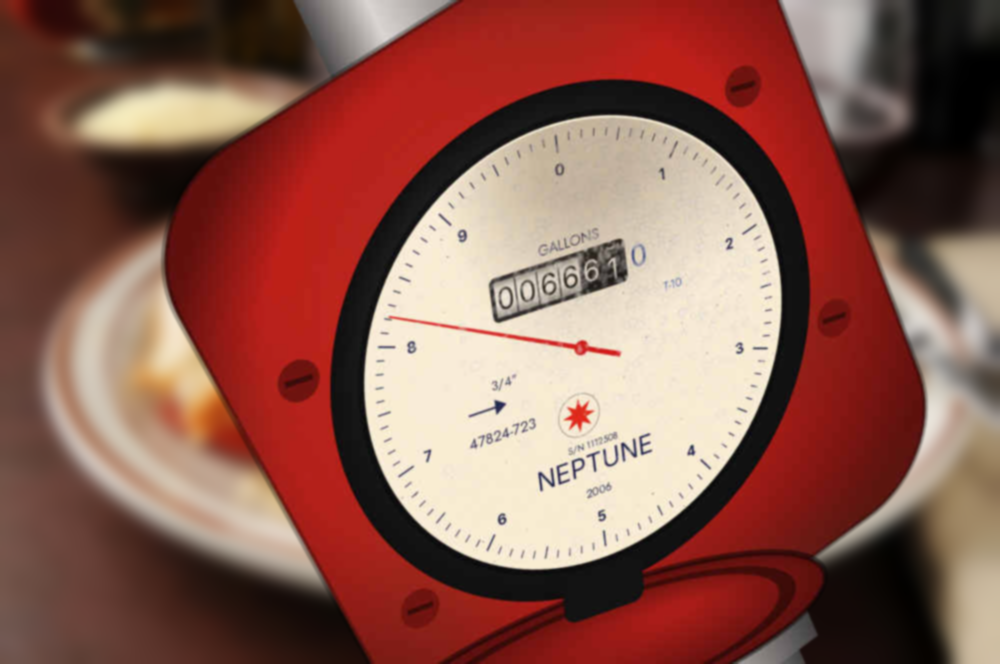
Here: 66608.2 gal
